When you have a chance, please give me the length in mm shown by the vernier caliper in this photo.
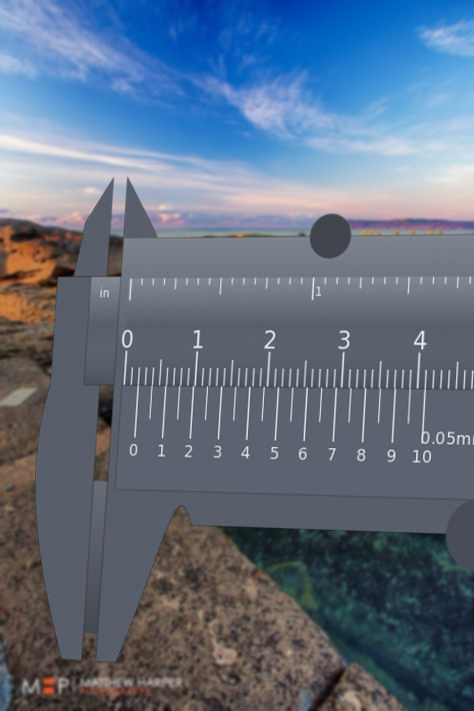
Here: 2.0 mm
